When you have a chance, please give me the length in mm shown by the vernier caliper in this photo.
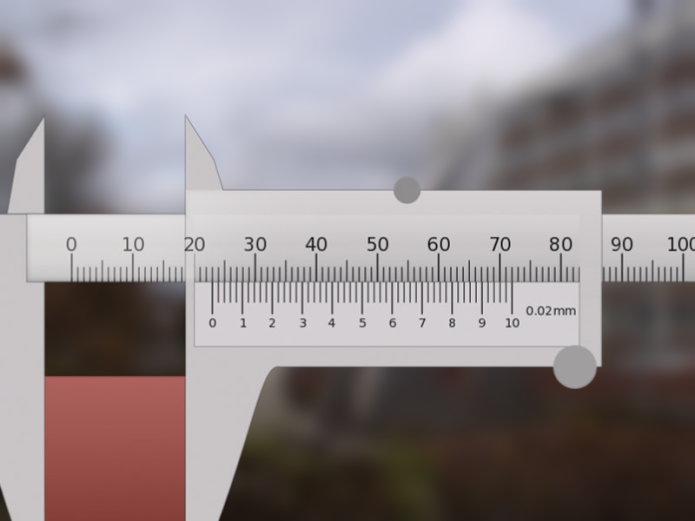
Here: 23.0 mm
